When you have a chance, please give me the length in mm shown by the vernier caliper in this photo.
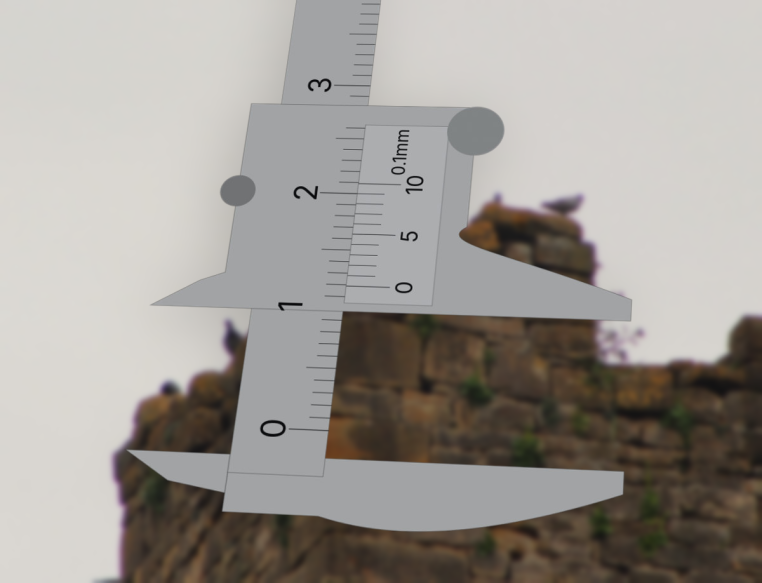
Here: 11.9 mm
